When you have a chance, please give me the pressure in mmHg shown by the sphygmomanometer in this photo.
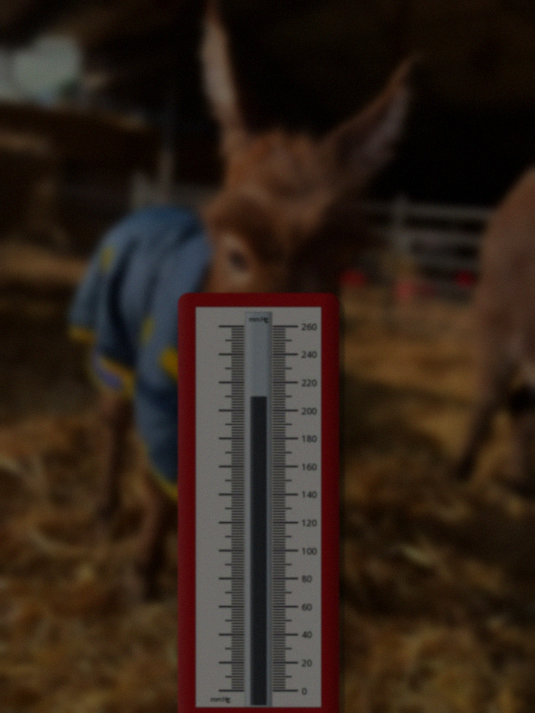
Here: 210 mmHg
